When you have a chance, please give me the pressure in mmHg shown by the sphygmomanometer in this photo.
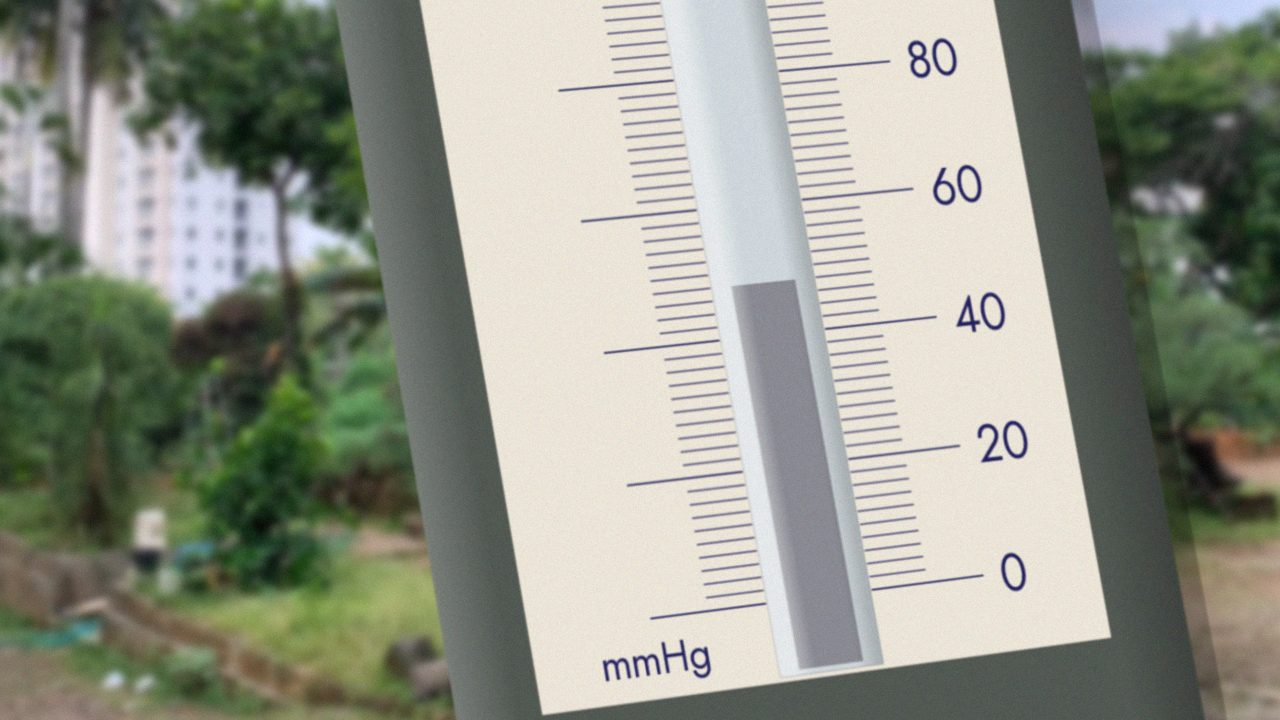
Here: 48 mmHg
